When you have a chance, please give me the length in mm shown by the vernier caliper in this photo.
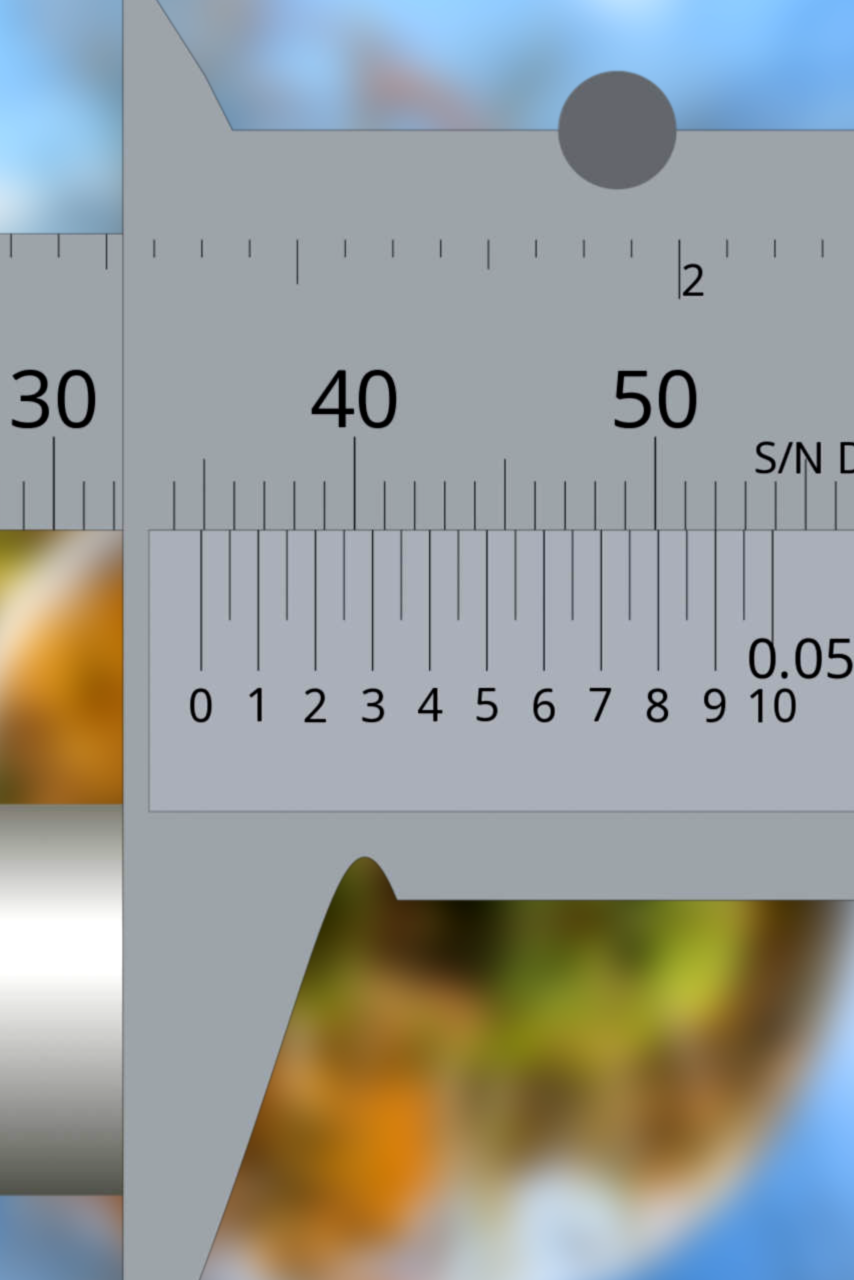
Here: 34.90 mm
